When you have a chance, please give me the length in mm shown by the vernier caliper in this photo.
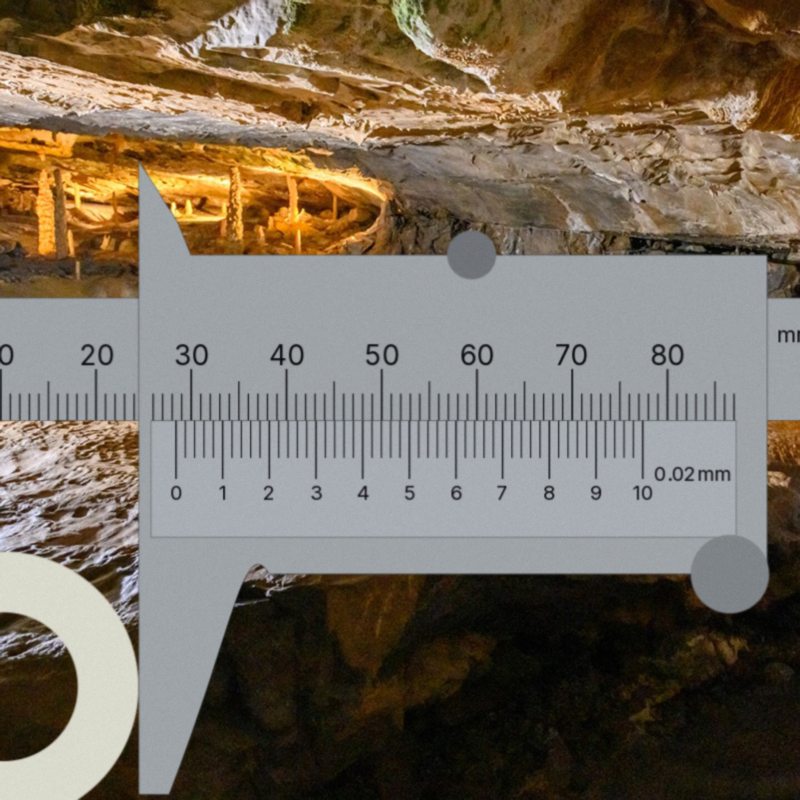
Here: 28.4 mm
